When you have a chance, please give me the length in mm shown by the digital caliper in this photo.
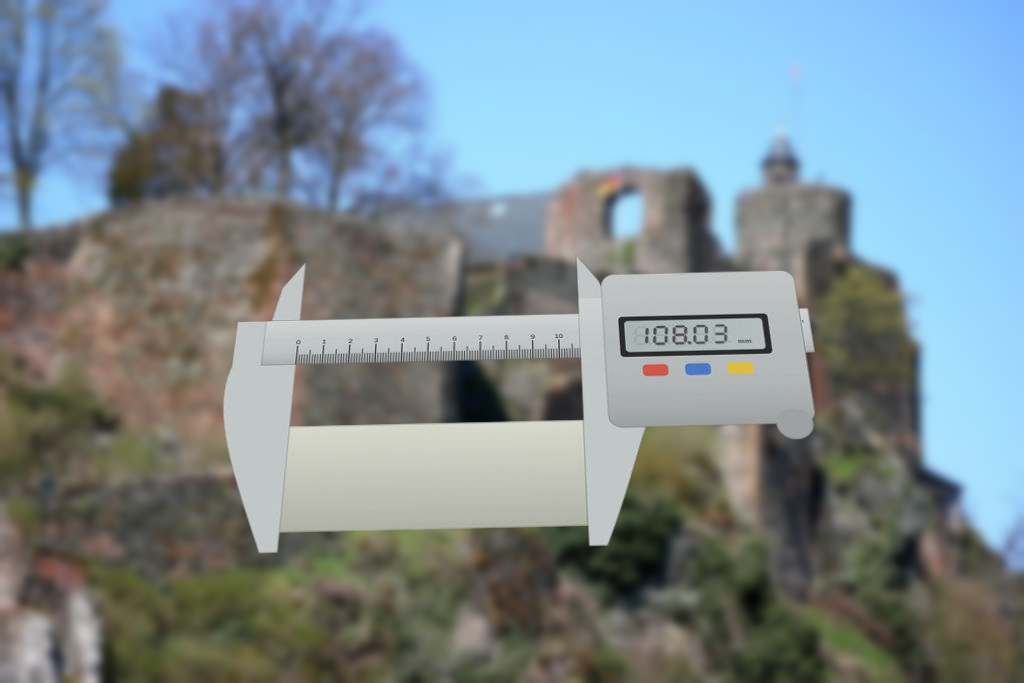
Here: 108.03 mm
